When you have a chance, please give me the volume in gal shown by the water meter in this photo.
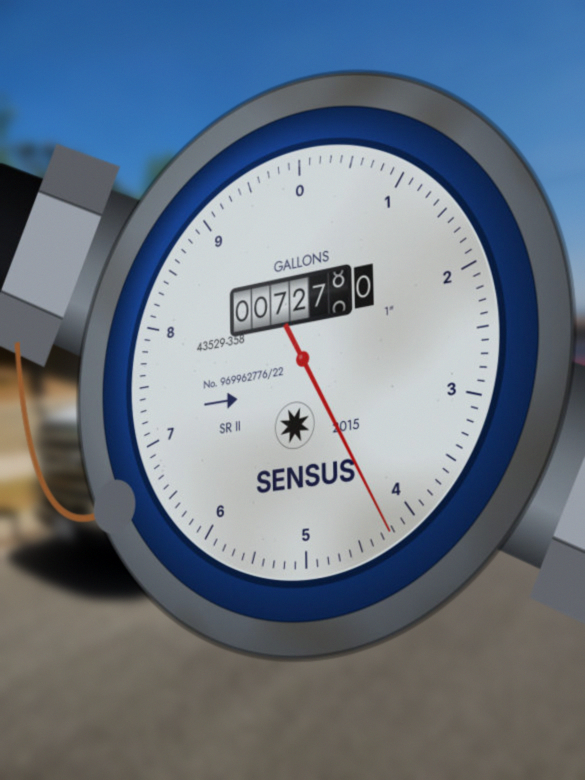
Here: 72784.2 gal
